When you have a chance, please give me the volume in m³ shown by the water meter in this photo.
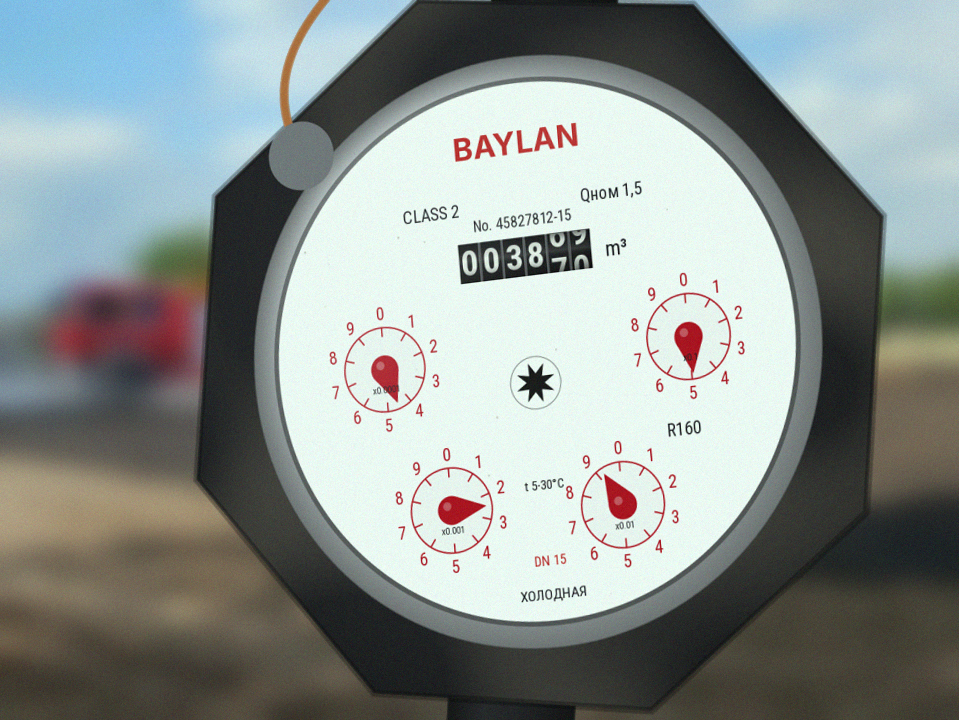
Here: 3869.4924 m³
